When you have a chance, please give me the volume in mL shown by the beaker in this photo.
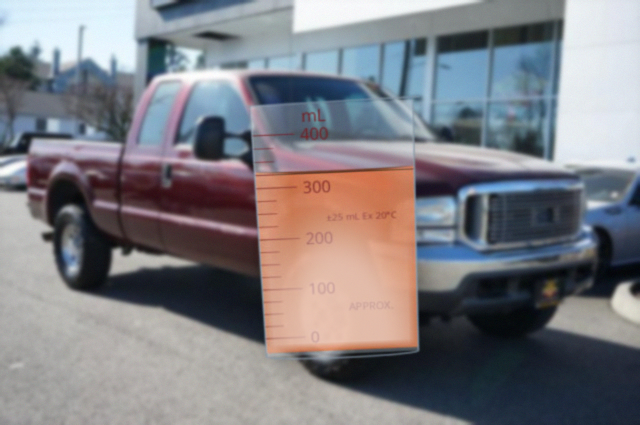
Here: 325 mL
